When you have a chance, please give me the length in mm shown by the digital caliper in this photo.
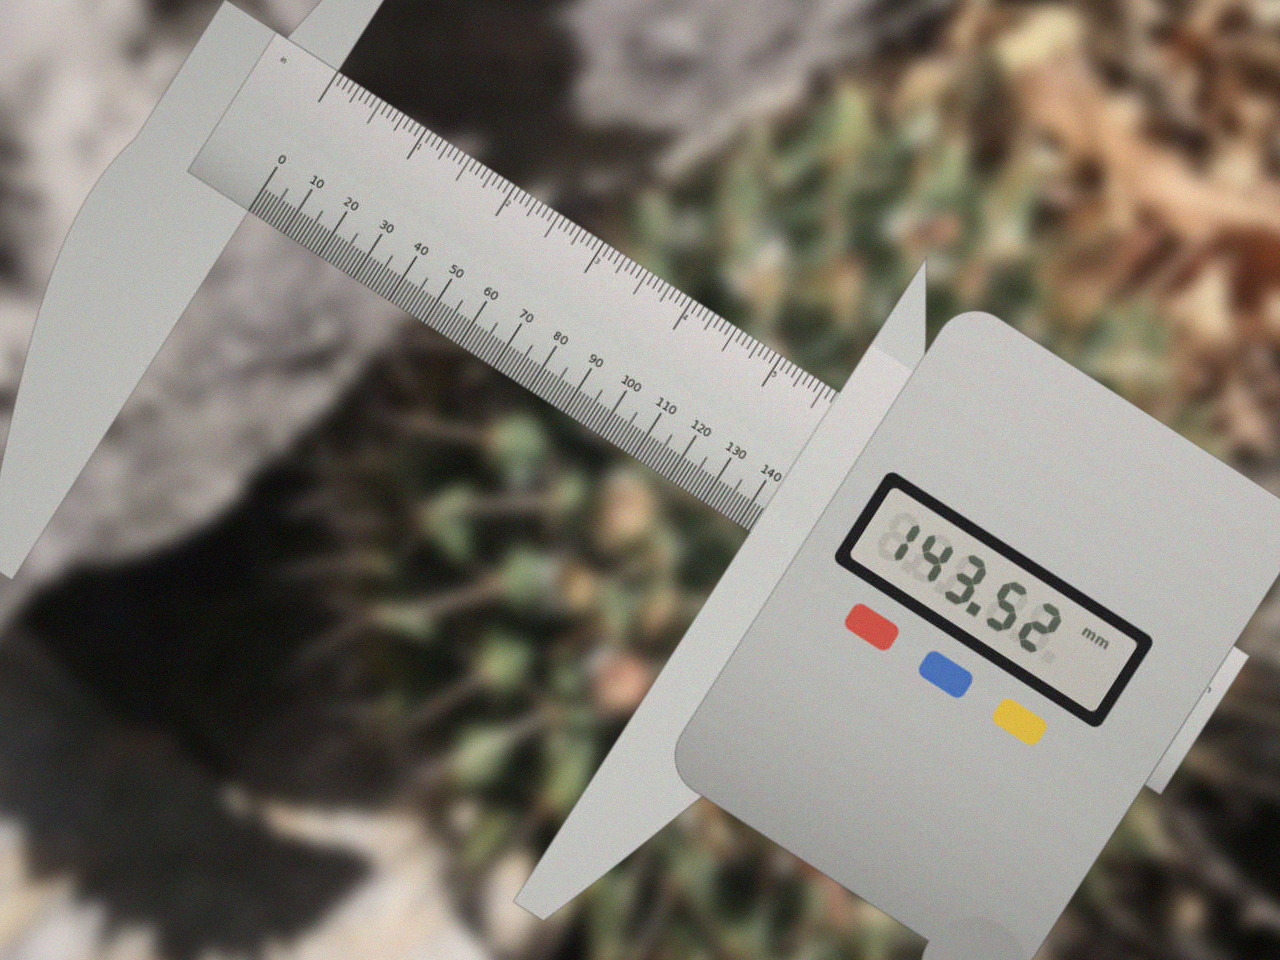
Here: 143.52 mm
